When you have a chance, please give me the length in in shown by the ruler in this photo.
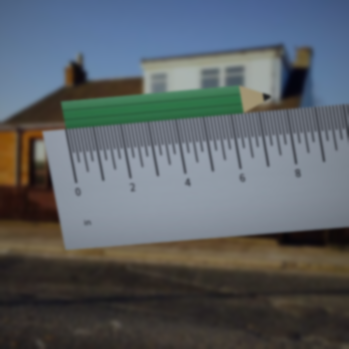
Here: 7.5 in
